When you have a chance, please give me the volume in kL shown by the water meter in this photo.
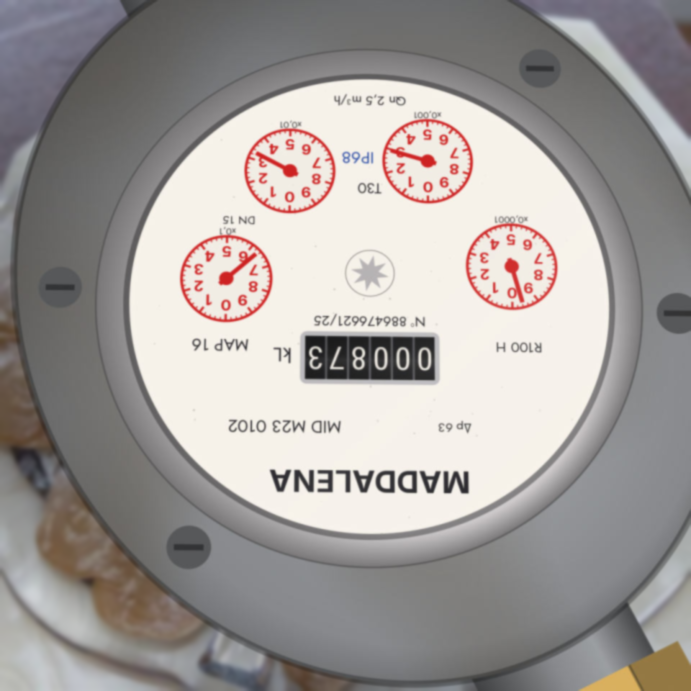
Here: 873.6329 kL
